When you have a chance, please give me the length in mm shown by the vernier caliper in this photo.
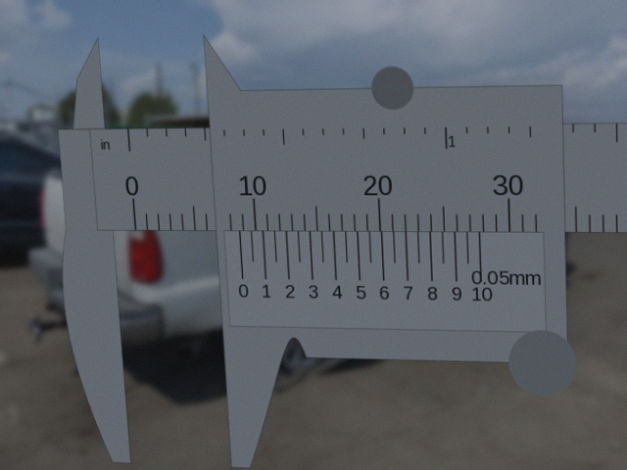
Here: 8.7 mm
